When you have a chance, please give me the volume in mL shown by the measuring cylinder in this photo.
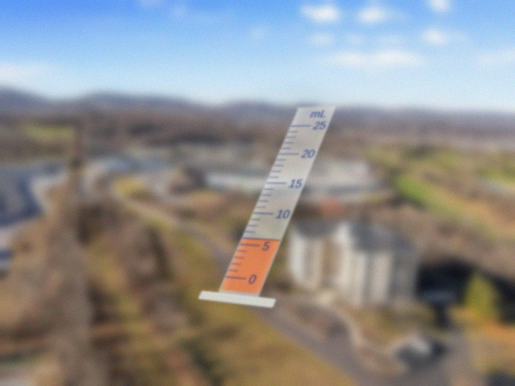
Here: 6 mL
